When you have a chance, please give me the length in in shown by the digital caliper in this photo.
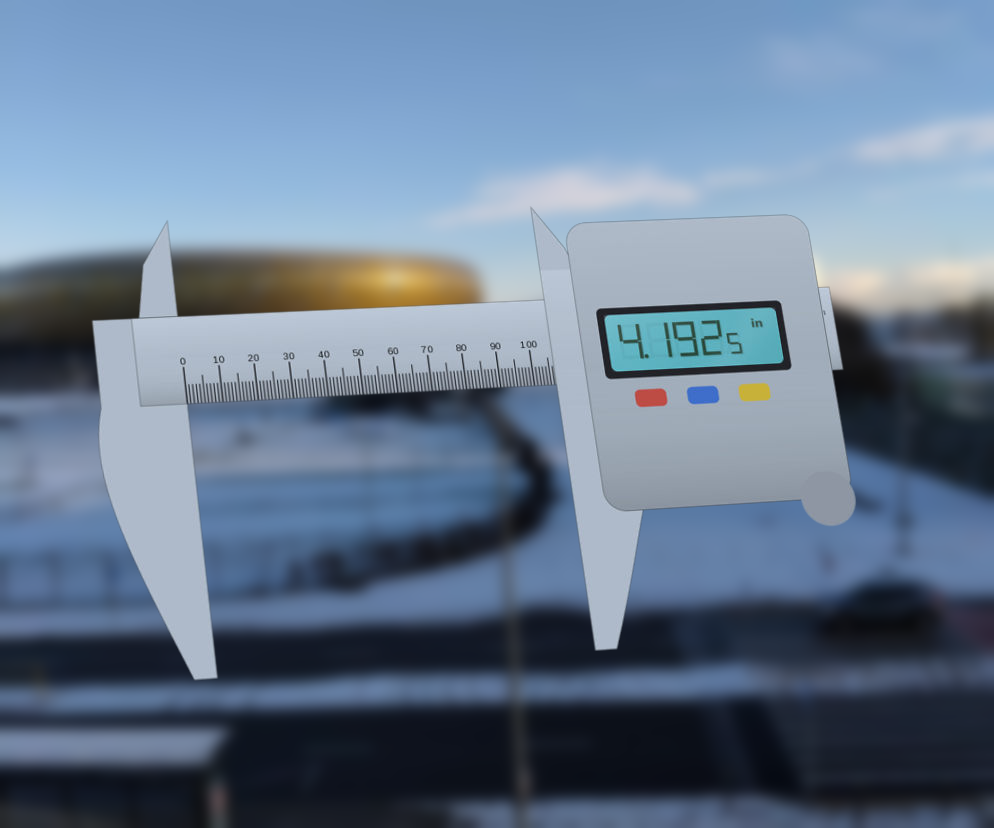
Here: 4.1925 in
